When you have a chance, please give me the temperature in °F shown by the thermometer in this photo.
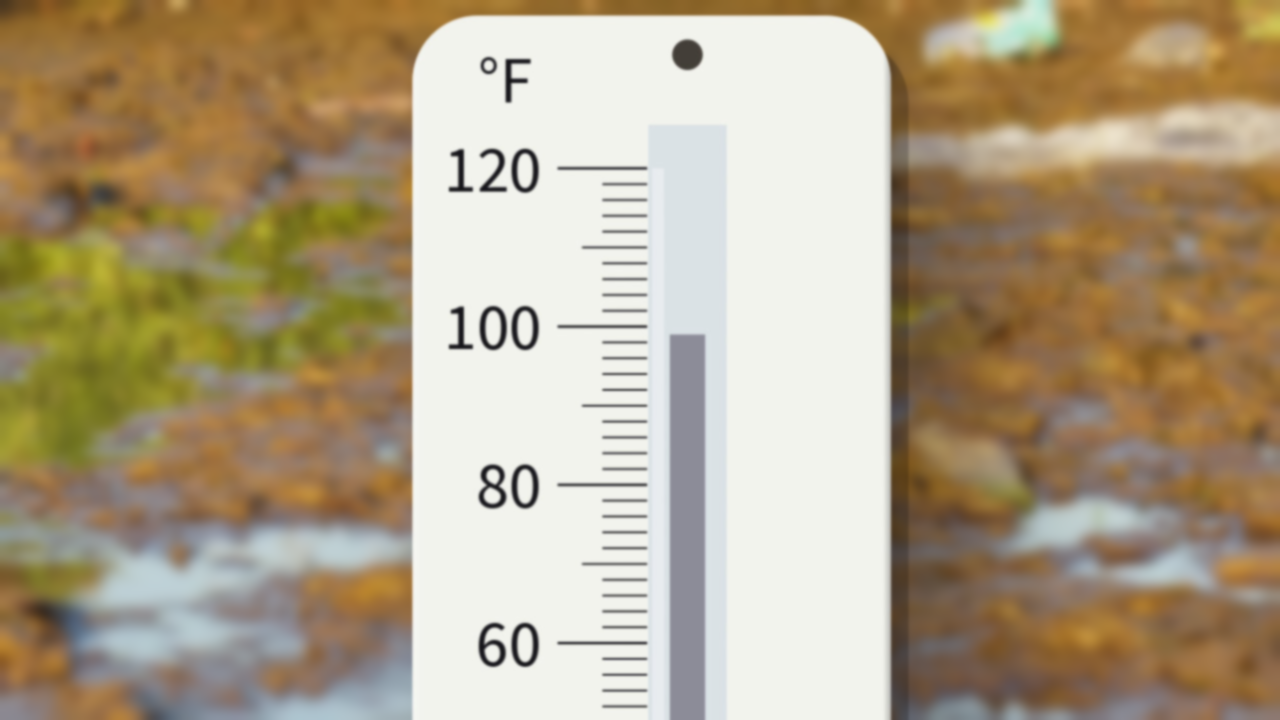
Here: 99 °F
